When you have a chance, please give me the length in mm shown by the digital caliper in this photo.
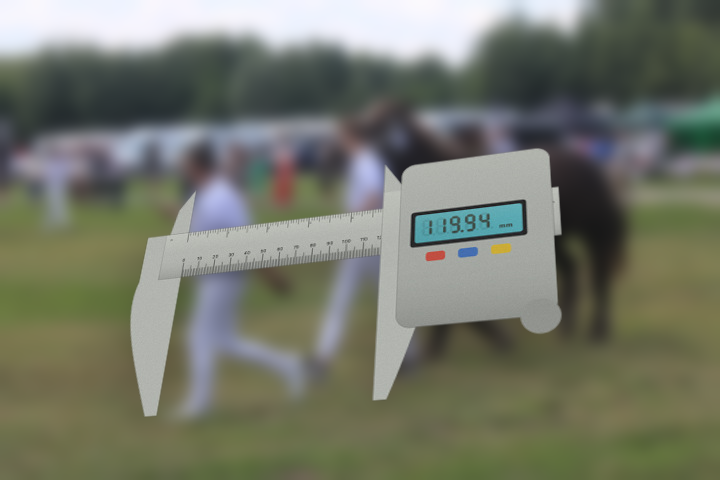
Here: 119.94 mm
